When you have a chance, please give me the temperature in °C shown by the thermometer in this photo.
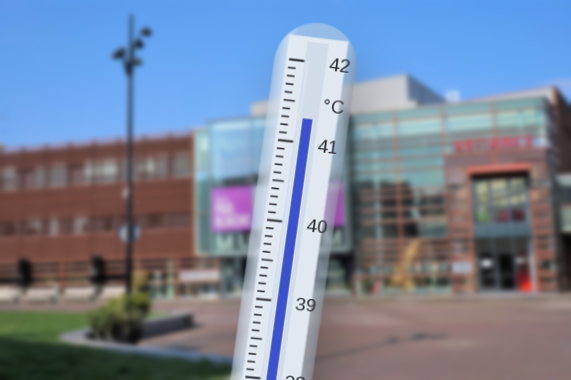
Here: 41.3 °C
